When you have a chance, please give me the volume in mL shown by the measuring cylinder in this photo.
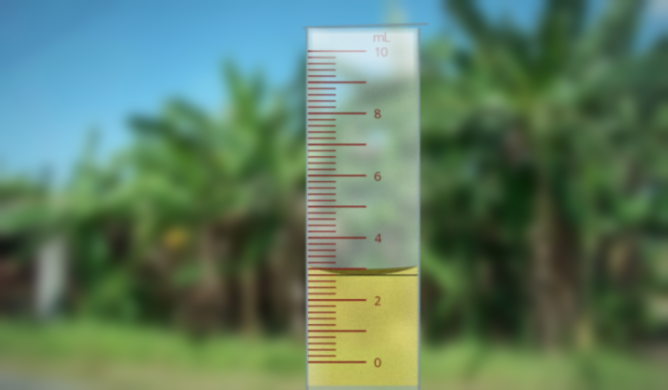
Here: 2.8 mL
